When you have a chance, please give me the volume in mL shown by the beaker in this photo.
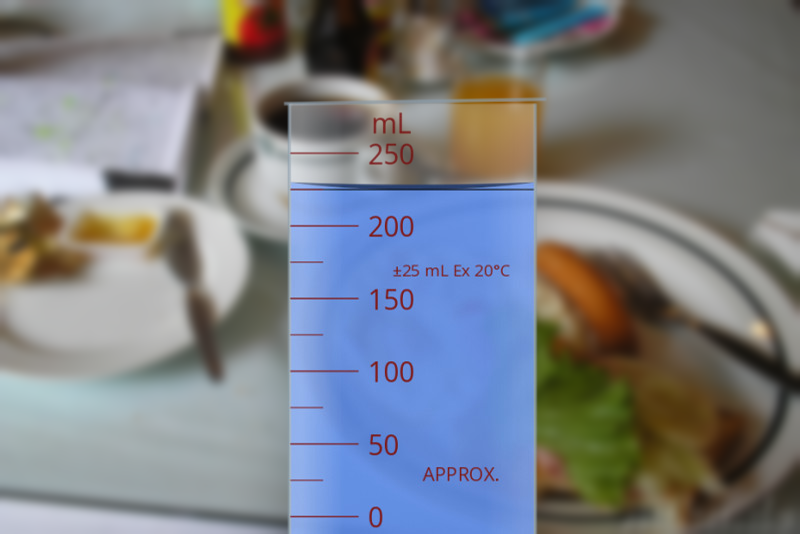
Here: 225 mL
